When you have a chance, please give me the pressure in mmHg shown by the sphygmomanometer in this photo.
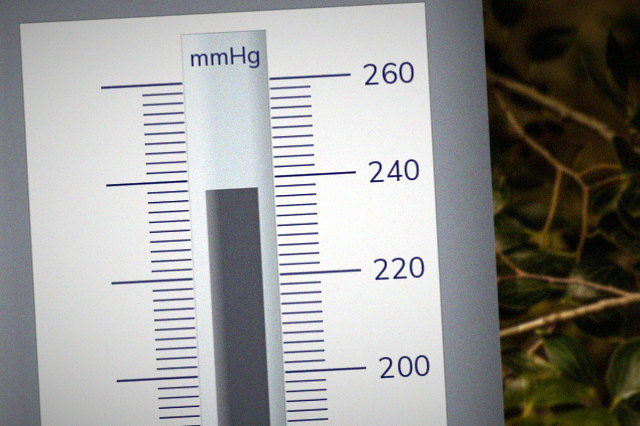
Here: 238 mmHg
